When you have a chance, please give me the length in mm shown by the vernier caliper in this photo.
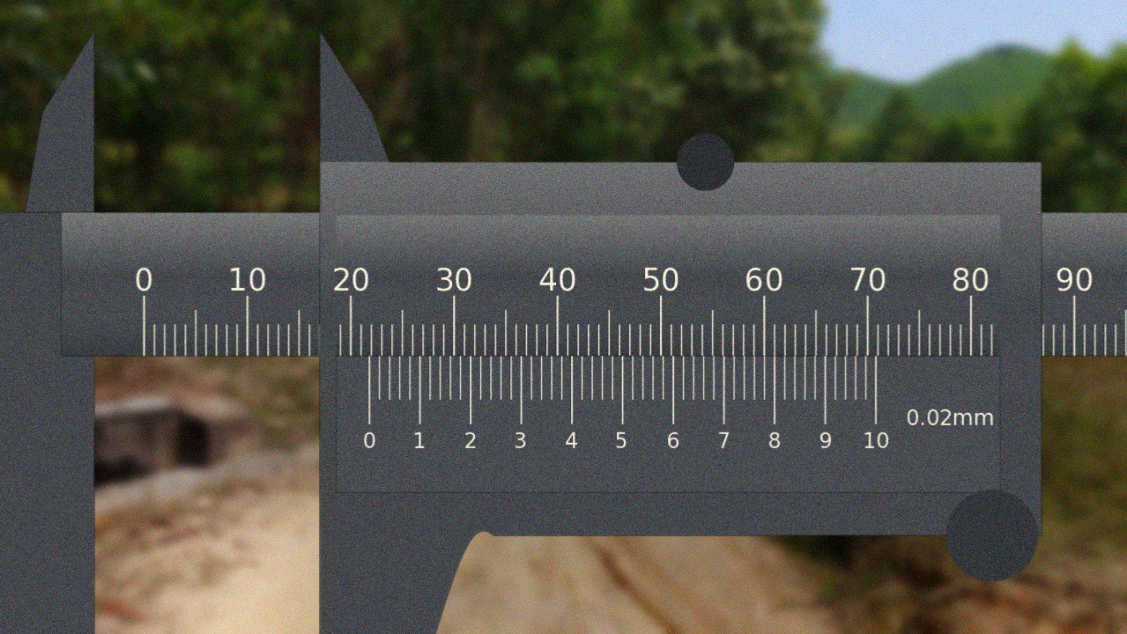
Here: 21.8 mm
